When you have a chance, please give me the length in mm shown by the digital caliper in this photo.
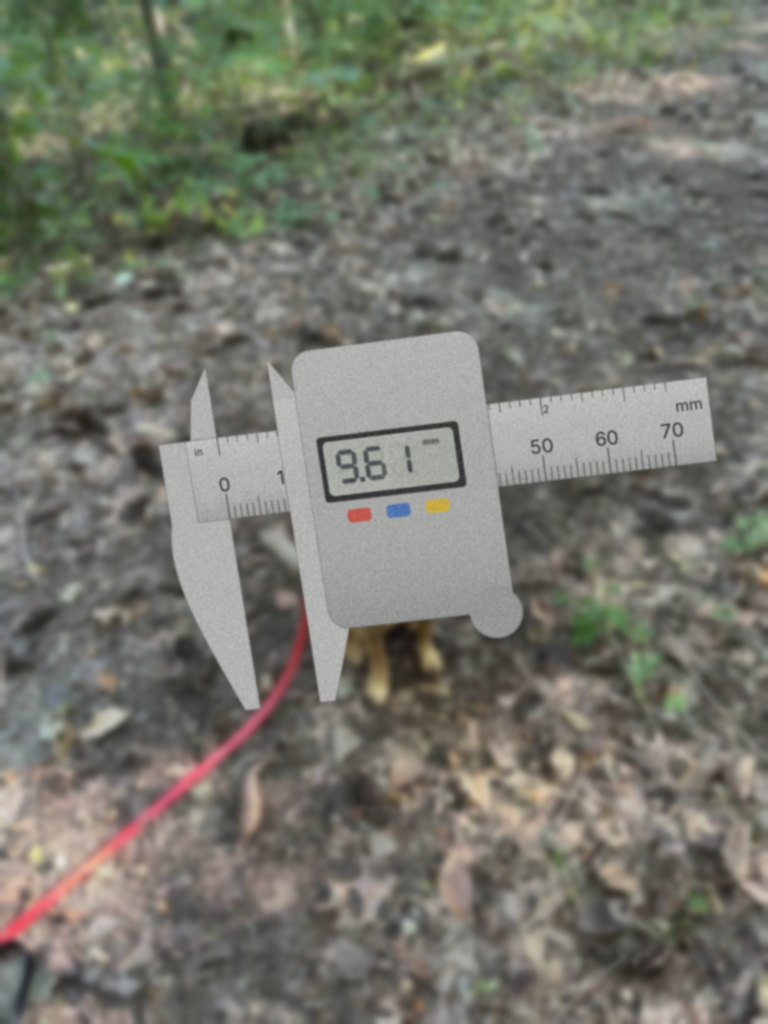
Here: 9.61 mm
